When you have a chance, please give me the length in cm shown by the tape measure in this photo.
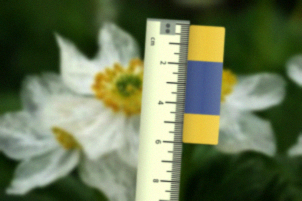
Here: 6 cm
